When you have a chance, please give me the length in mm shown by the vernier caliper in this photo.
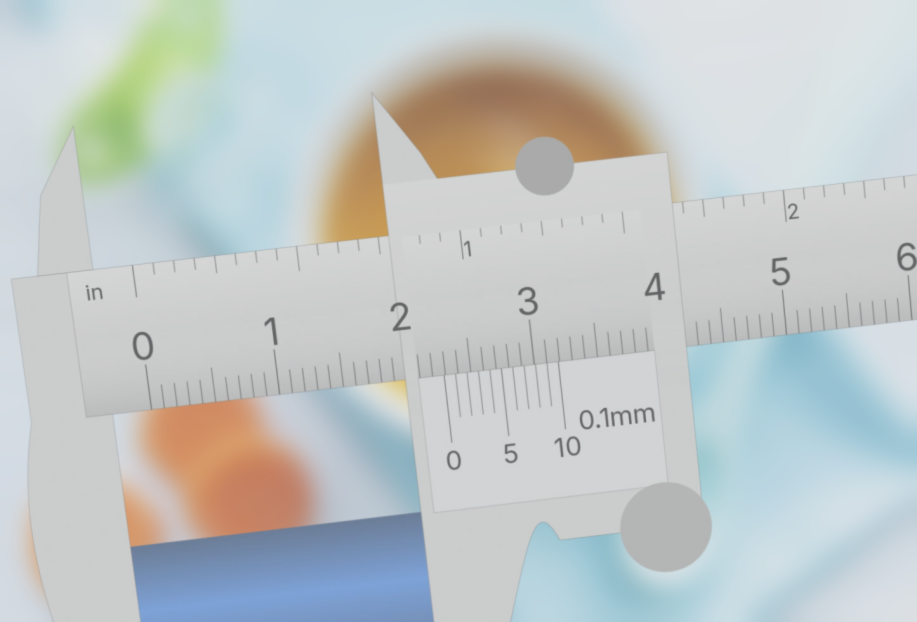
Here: 22.9 mm
